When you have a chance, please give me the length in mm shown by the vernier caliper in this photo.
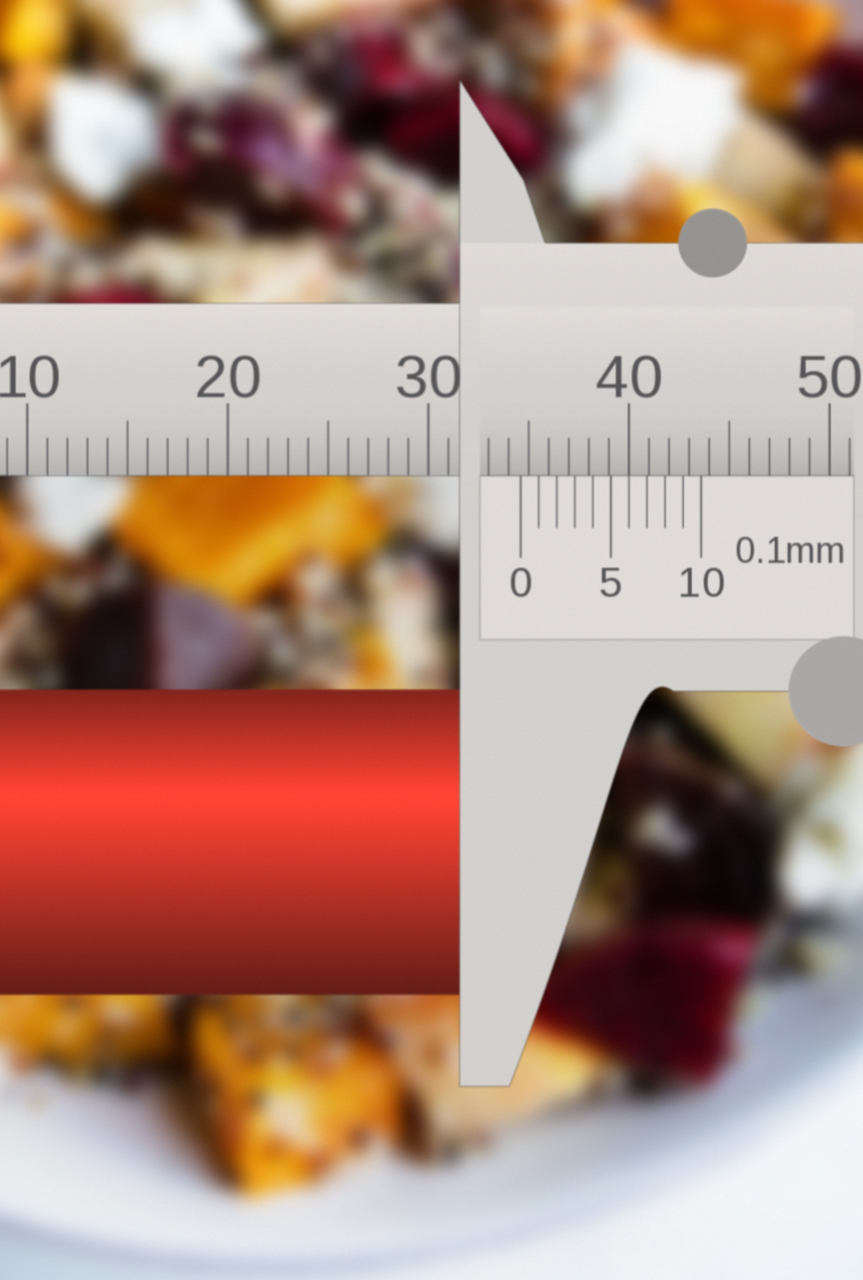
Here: 34.6 mm
